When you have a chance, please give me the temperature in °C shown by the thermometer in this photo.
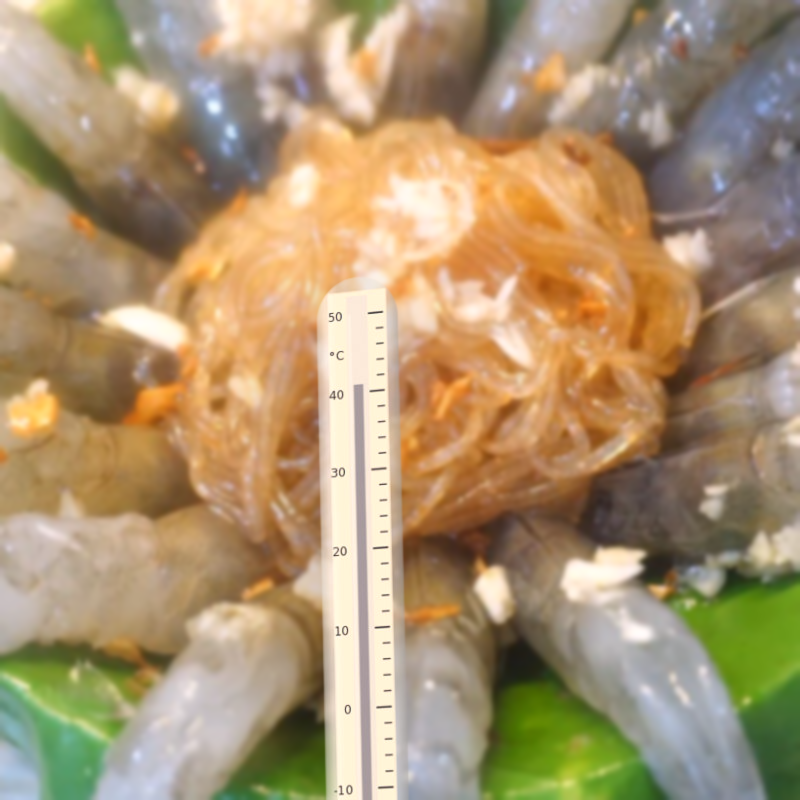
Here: 41 °C
